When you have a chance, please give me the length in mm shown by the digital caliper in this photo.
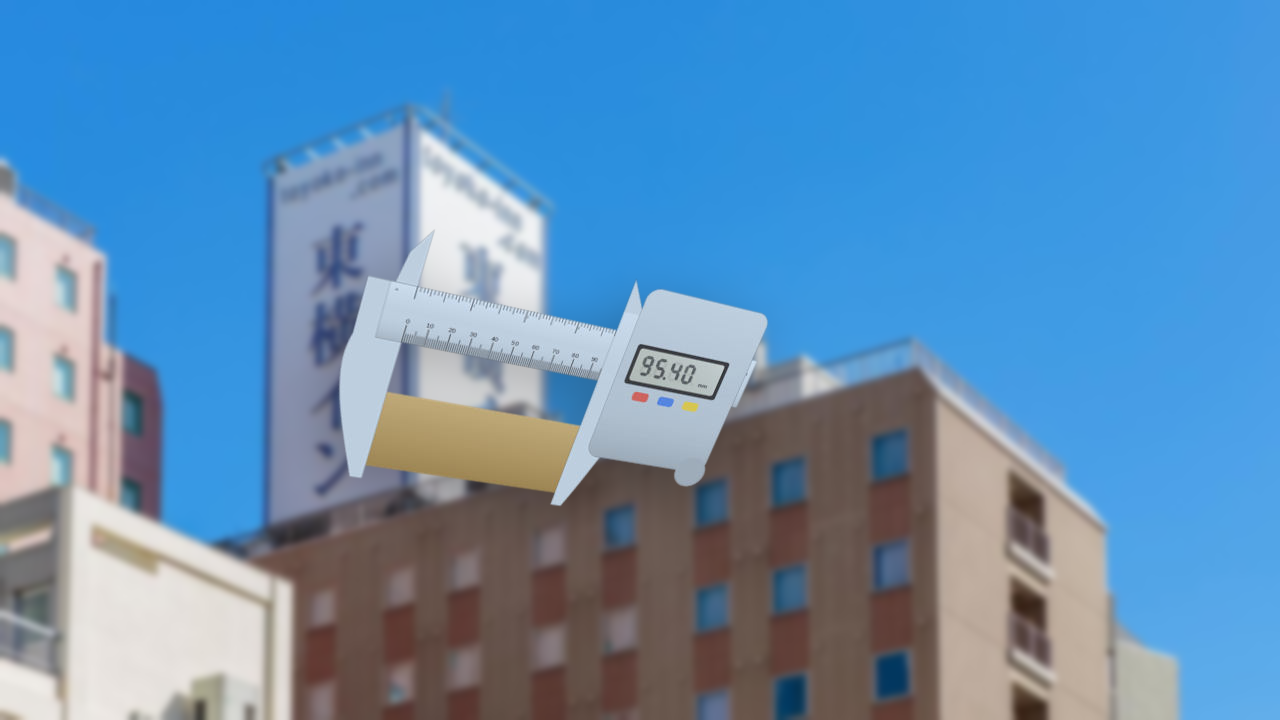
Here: 95.40 mm
